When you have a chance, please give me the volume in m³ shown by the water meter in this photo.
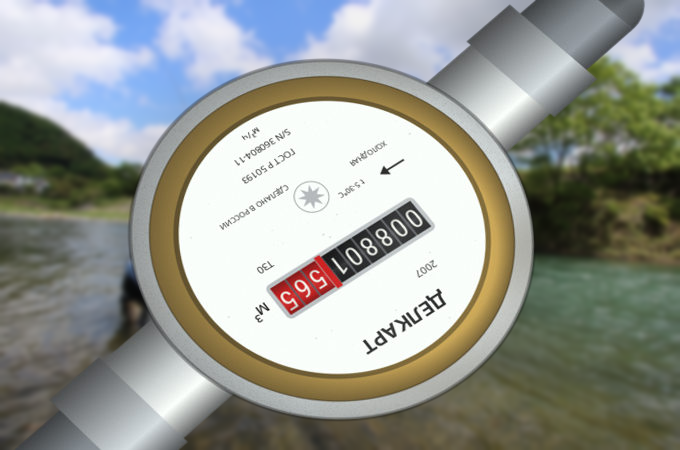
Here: 8801.565 m³
